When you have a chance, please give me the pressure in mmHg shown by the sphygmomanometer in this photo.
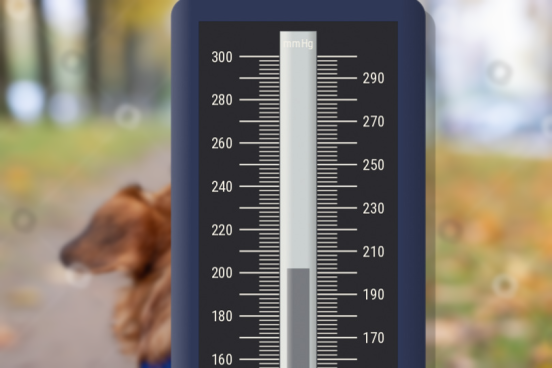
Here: 202 mmHg
